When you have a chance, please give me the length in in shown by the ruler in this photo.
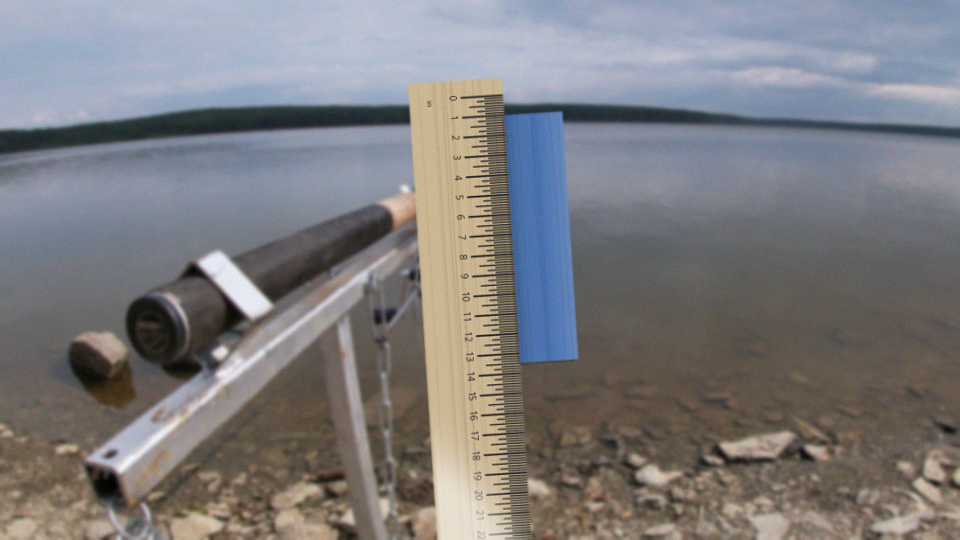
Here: 12.5 in
